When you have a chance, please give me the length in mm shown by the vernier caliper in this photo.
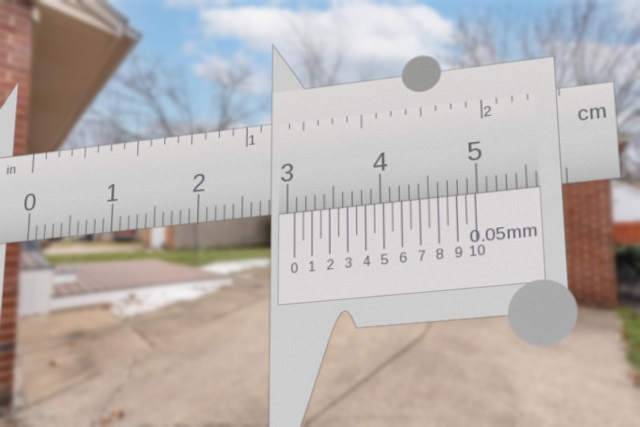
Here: 30.8 mm
